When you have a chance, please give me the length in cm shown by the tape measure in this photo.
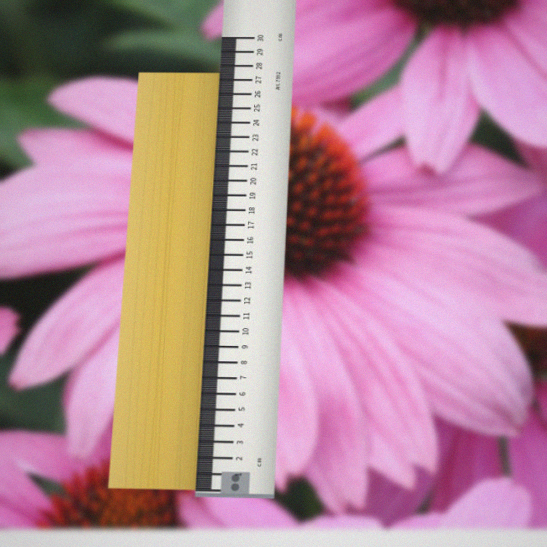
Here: 27.5 cm
